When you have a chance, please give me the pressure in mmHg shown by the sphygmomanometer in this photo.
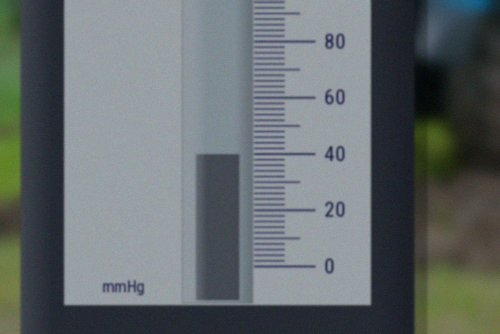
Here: 40 mmHg
